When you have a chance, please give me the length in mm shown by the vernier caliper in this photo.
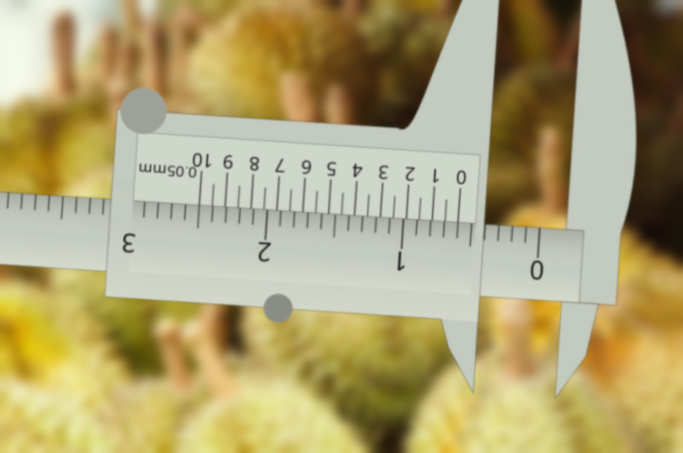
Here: 6.0 mm
